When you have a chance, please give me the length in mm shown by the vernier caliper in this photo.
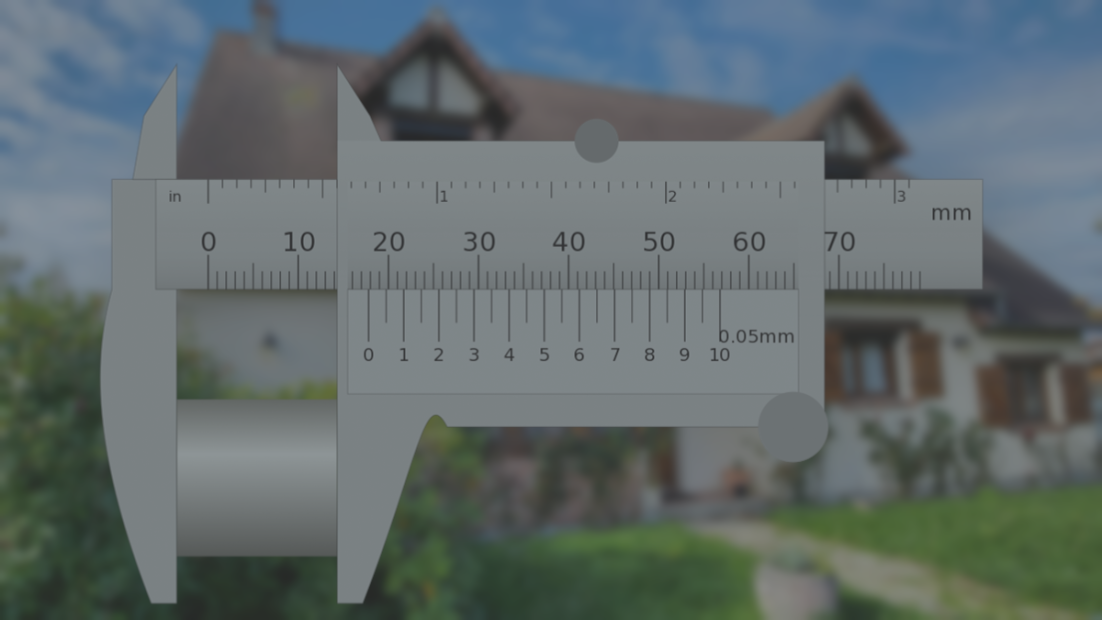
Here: 17.8 mm
